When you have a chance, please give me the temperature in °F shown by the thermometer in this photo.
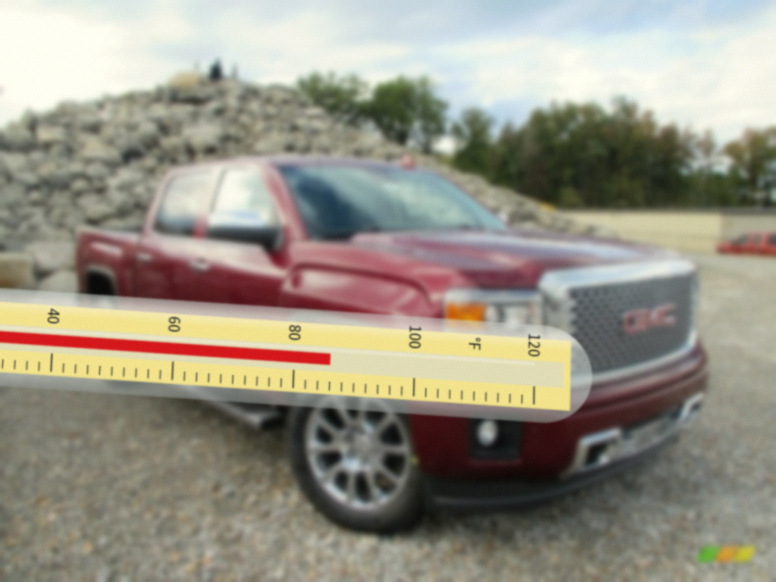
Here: 86 °F
